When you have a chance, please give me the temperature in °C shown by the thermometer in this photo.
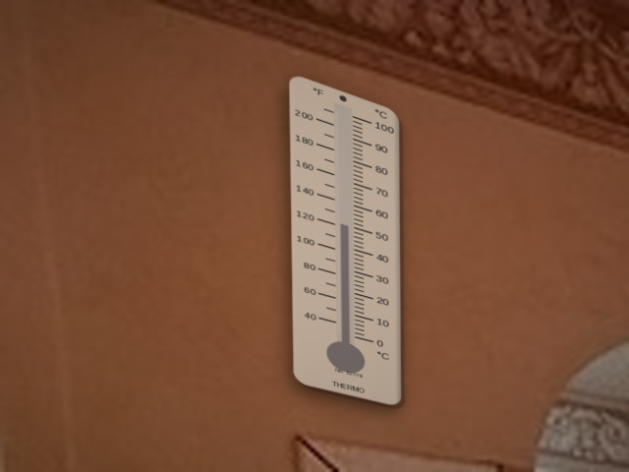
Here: 50 °C
